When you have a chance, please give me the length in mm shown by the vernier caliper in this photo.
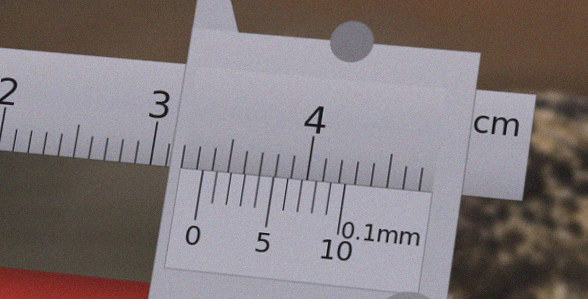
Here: 33.4 mm
